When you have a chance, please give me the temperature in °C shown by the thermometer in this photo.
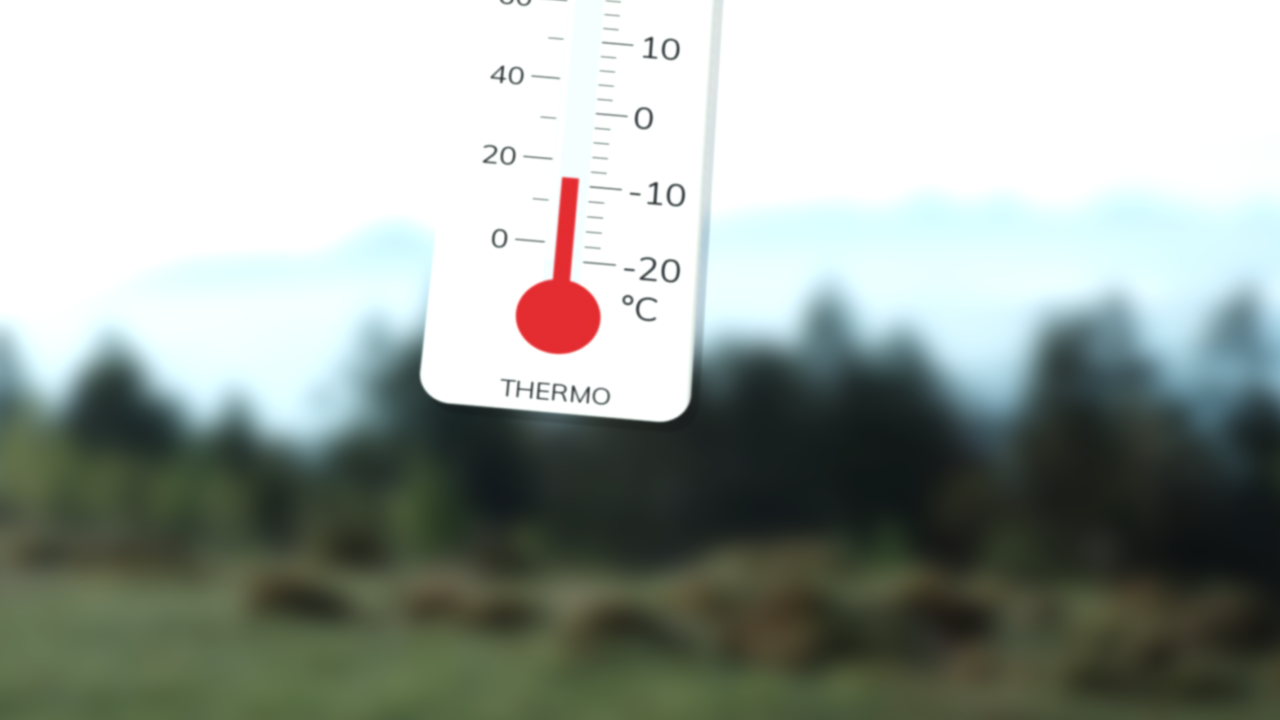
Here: -9 °C
